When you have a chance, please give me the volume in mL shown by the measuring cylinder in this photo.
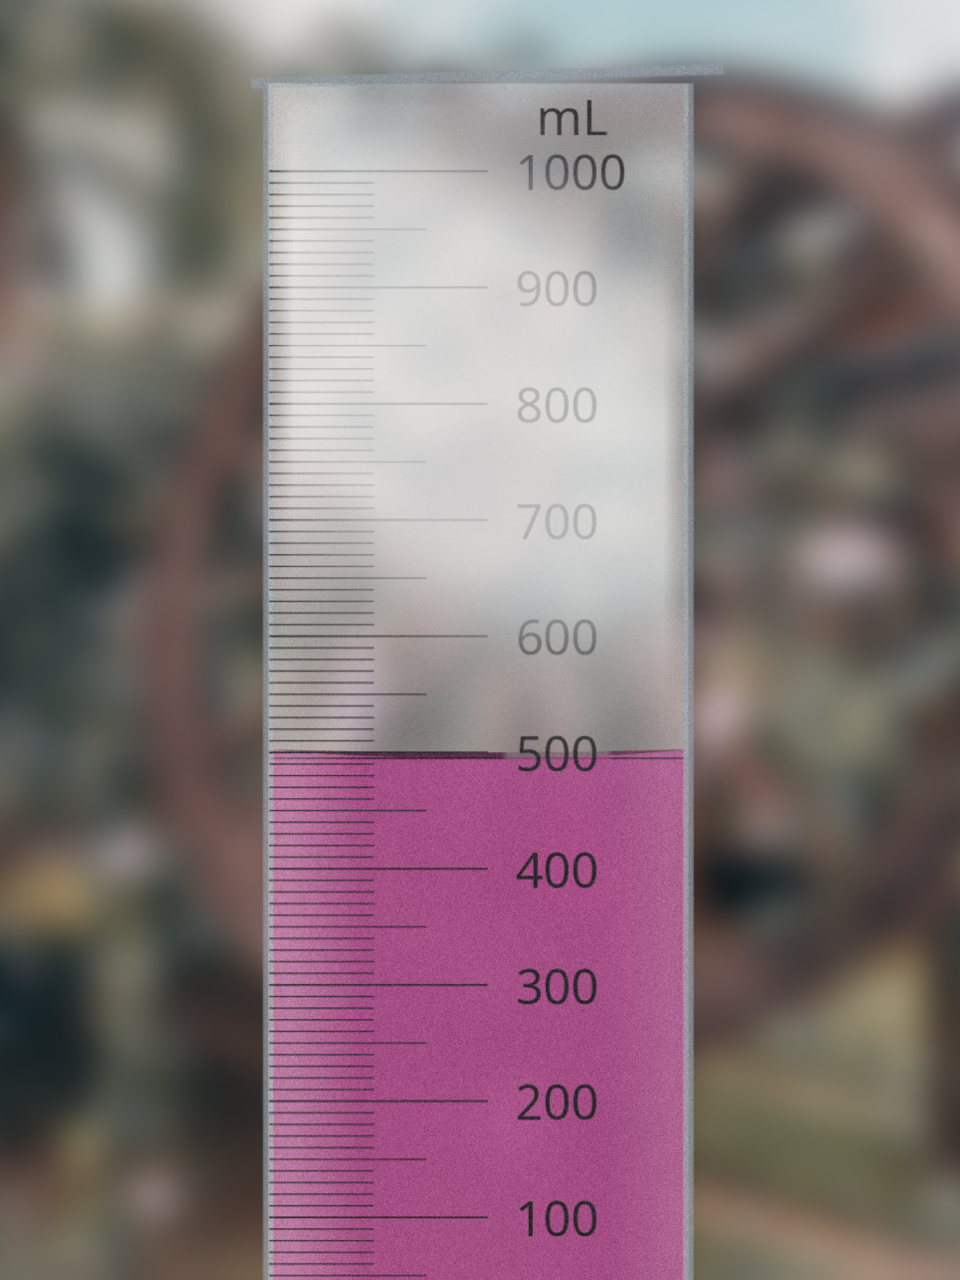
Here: 495 mL
